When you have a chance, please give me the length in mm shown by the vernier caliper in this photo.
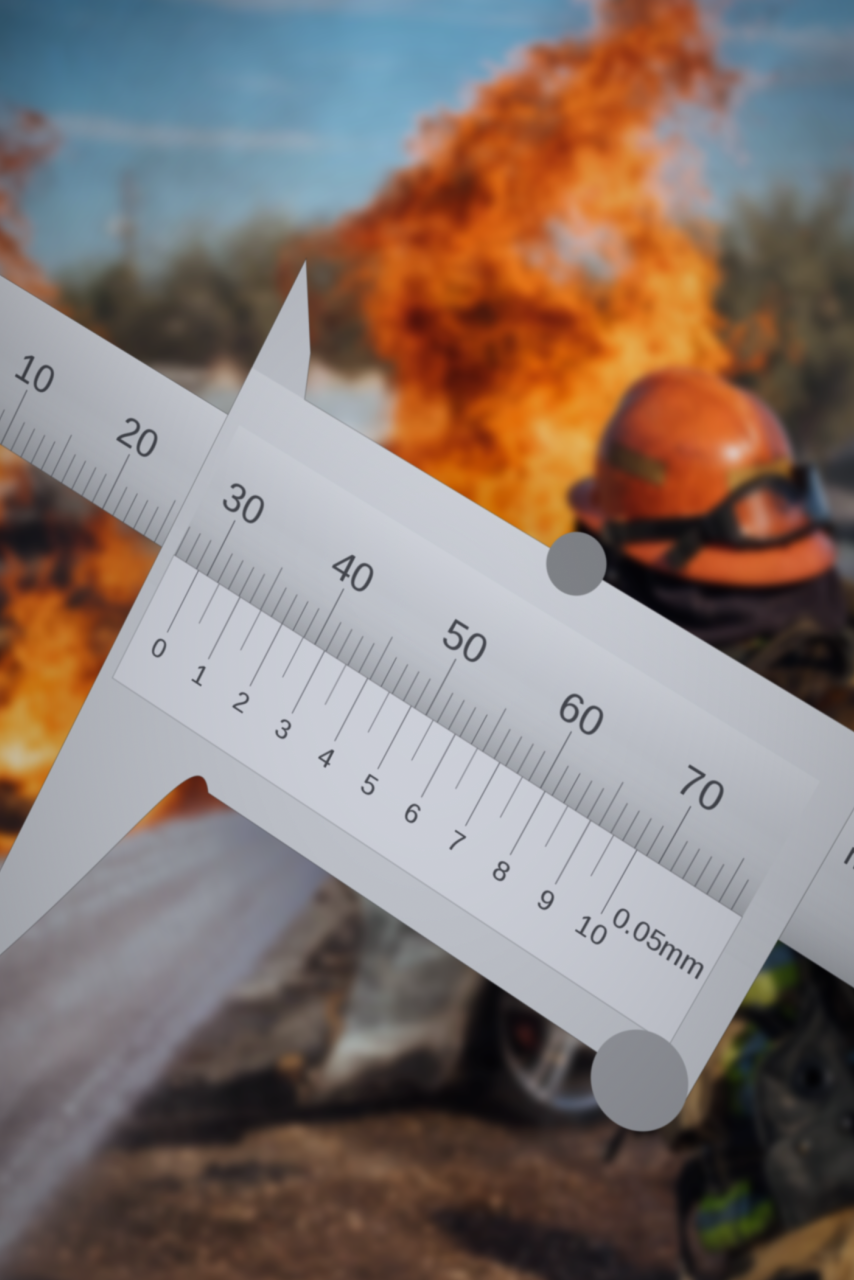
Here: 29.2 mm
